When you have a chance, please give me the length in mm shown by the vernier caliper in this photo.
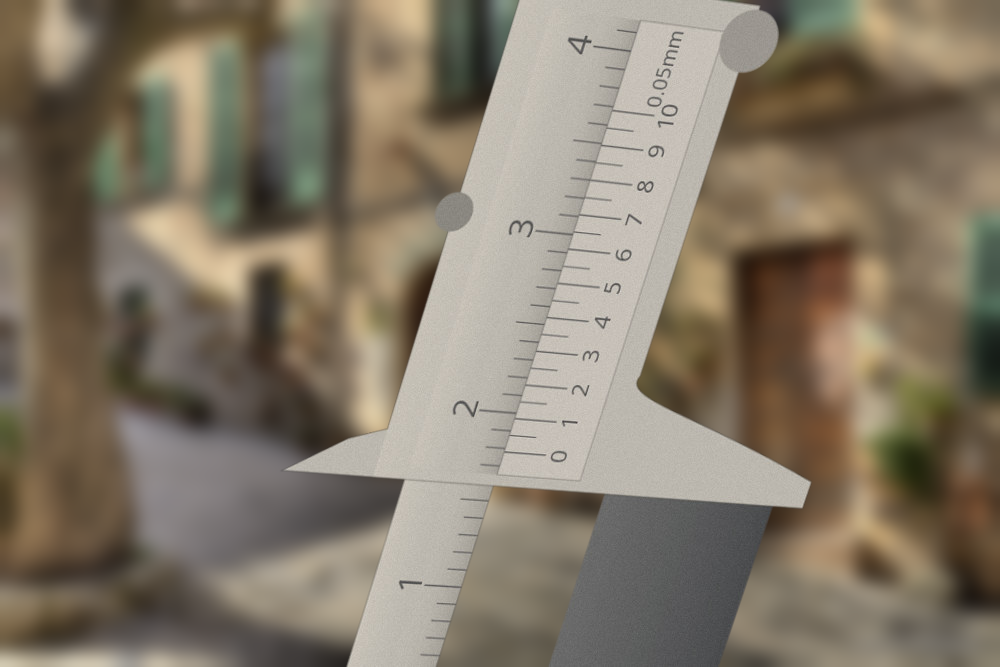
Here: 17.8 mm
